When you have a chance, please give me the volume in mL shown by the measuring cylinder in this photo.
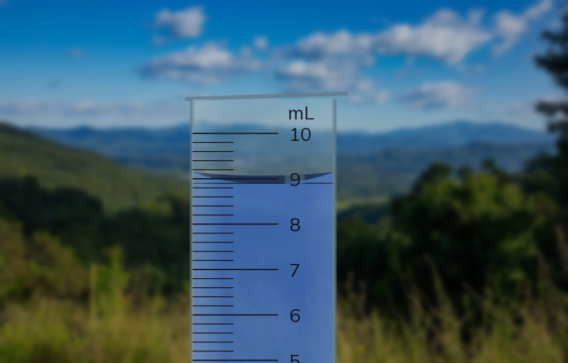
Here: 8.9 mL
